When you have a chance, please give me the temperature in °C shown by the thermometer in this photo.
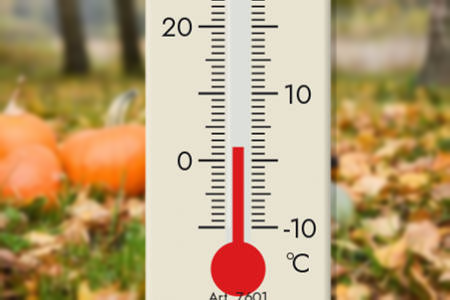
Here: 2 °C
